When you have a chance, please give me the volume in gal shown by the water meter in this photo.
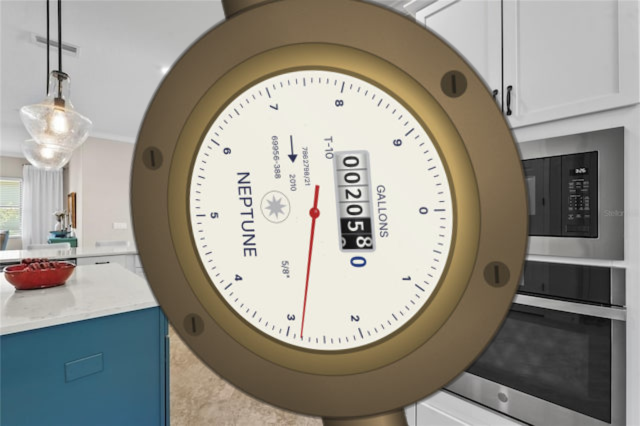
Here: 20582.8 gal
